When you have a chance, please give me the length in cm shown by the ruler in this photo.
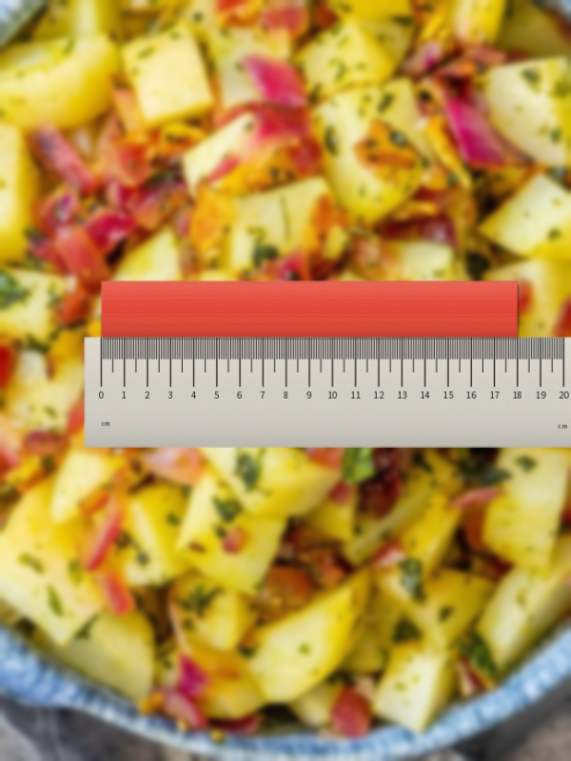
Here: 18 cm
